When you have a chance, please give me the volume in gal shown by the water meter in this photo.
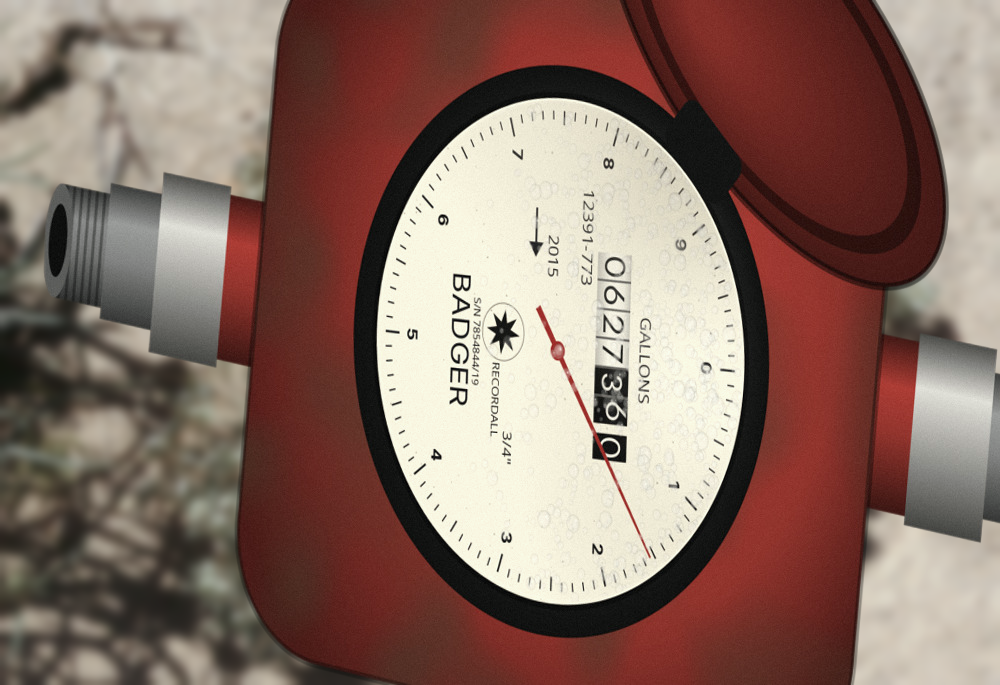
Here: 627361.5 gal
